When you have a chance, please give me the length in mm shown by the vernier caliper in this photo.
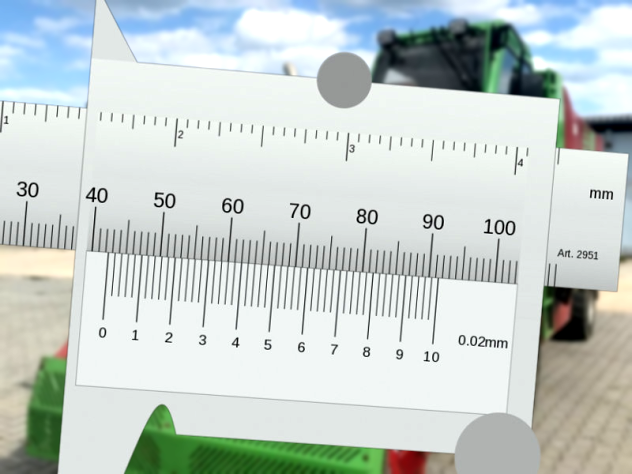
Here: 42.4 mm
